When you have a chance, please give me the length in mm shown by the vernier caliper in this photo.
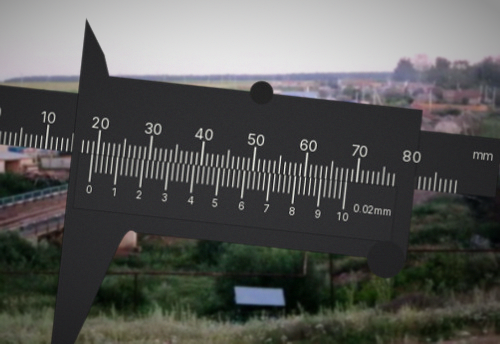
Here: 19.0 mm
